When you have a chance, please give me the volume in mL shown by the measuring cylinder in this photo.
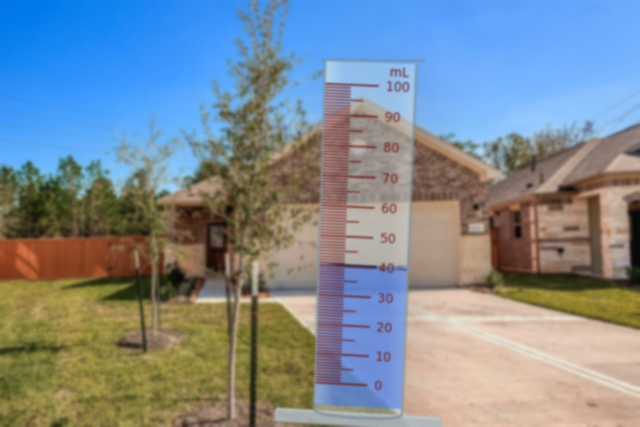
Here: 40 mL
